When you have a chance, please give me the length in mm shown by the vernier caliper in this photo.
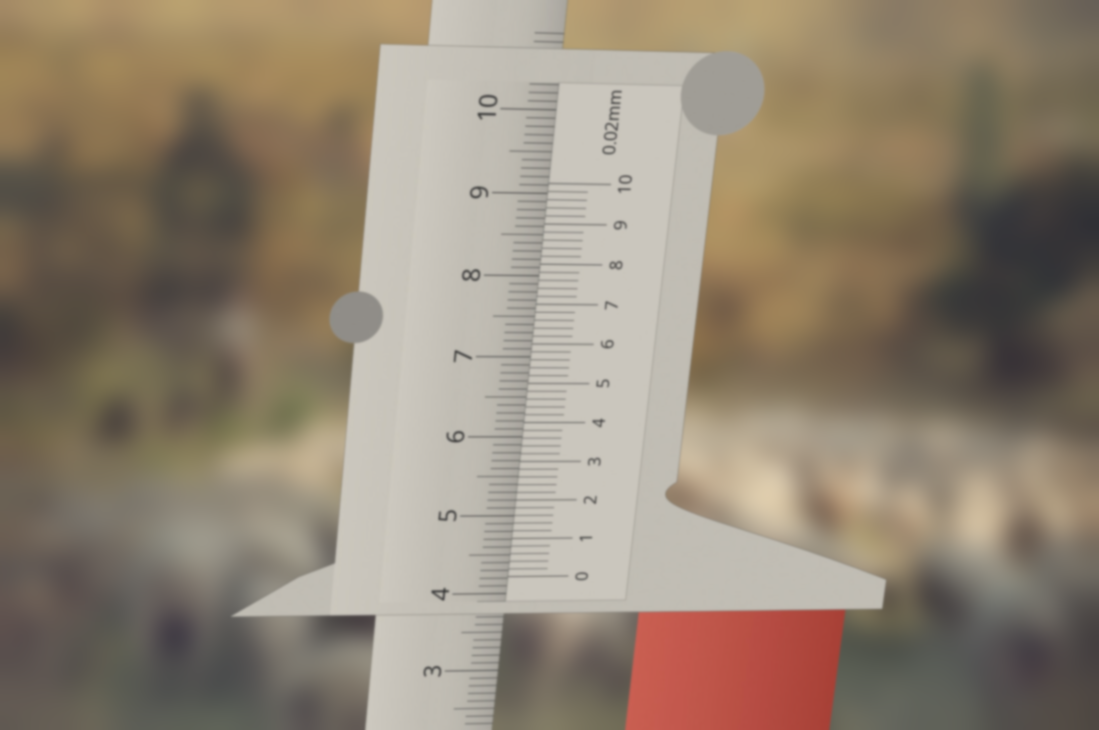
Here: 42.2 mm
